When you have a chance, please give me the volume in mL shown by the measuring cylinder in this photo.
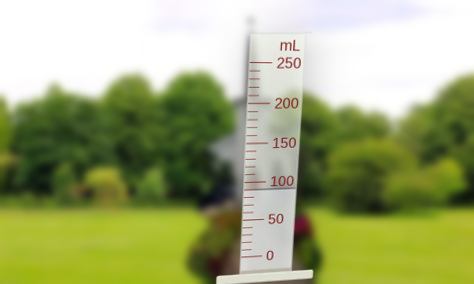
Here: 90 mL
